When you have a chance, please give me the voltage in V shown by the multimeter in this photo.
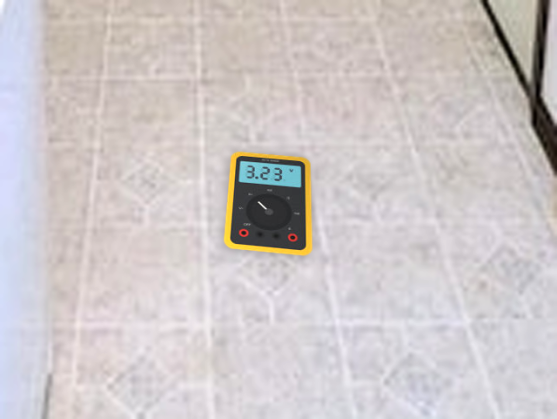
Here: 3.23 V
